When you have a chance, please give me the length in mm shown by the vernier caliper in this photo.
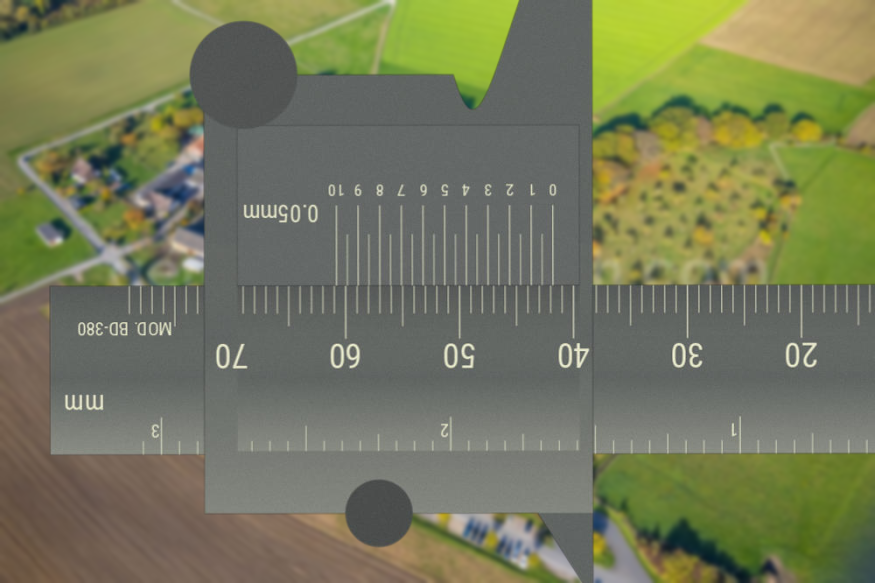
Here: 41.8 mm
